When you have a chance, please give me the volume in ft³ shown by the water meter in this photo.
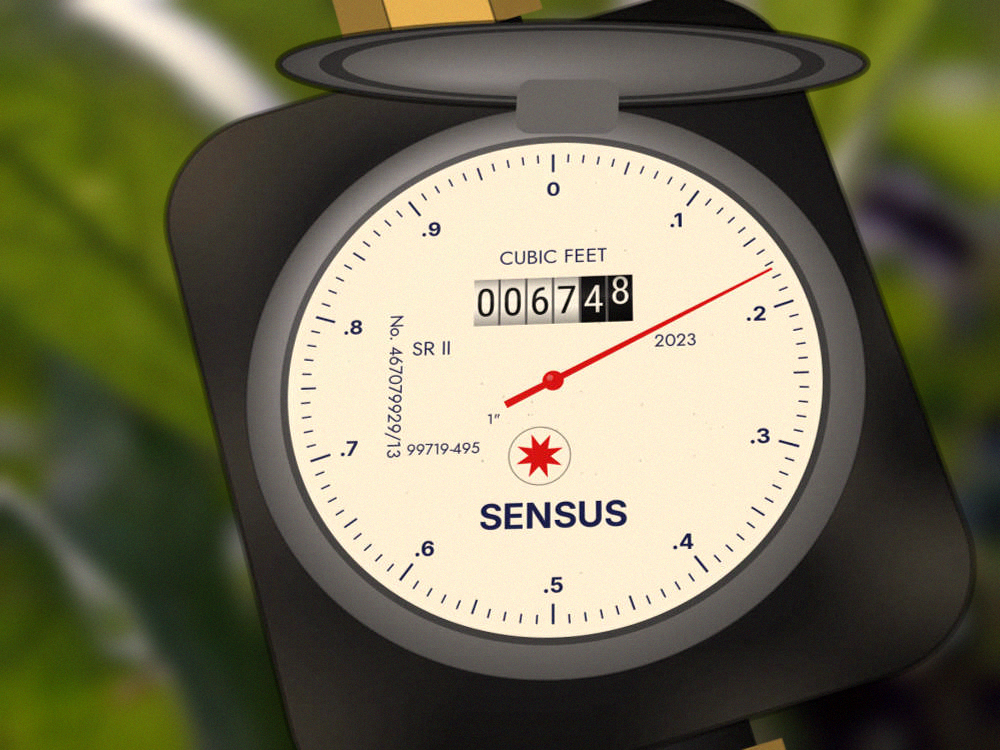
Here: 6748.17 ft³
